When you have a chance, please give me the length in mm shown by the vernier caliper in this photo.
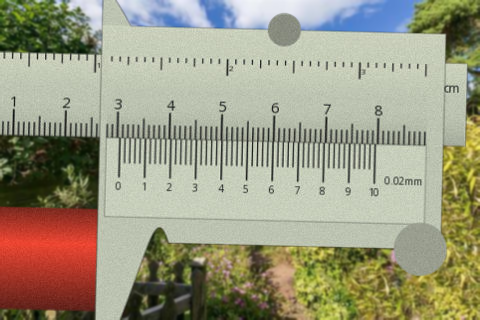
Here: 30.5 mm
